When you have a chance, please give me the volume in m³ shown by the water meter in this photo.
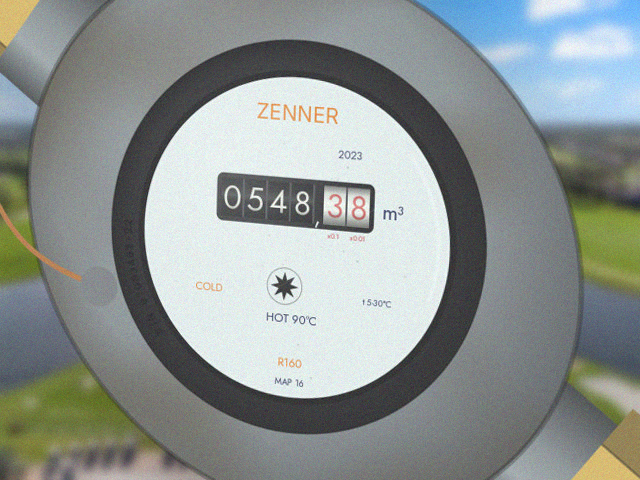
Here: 548.38 m³
